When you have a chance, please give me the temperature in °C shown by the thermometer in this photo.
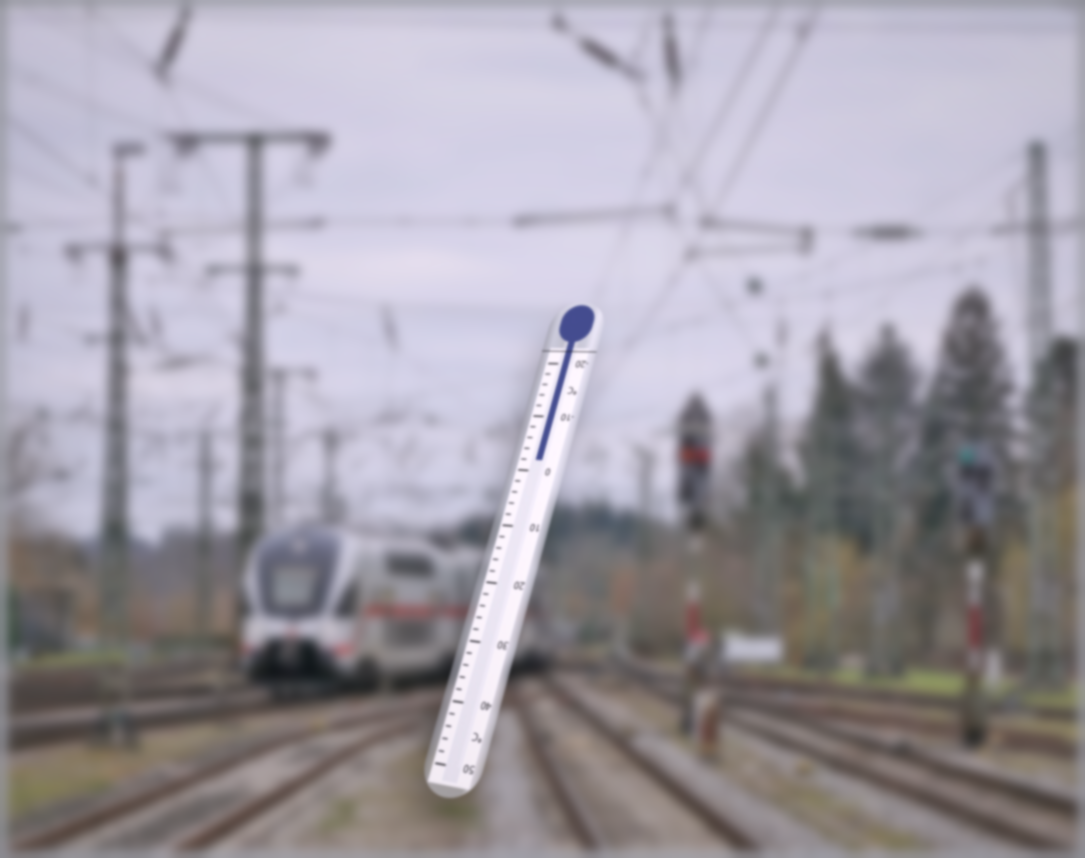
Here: -2 °C
